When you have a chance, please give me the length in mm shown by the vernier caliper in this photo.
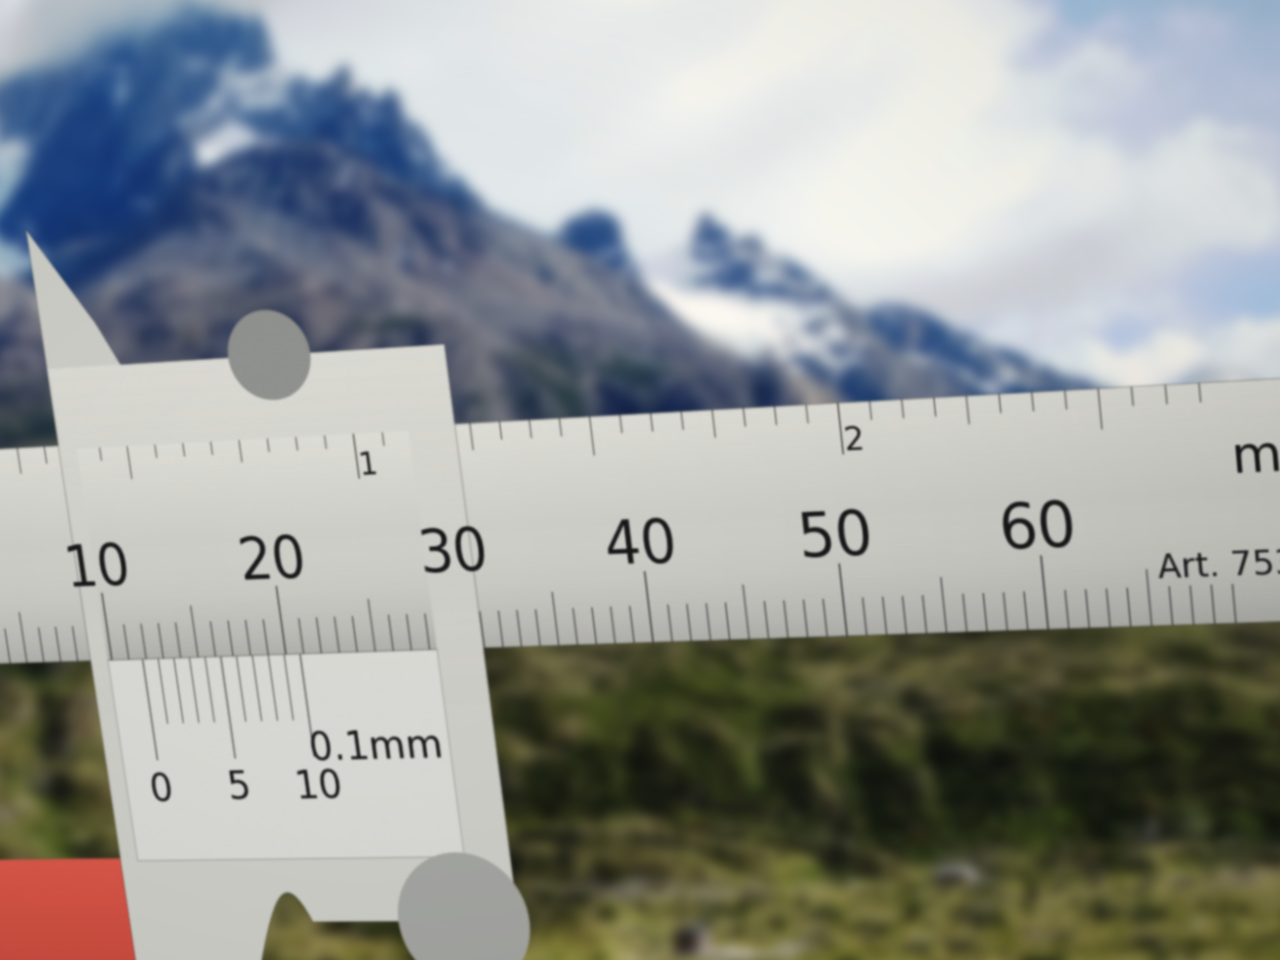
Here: 11.8 mm
